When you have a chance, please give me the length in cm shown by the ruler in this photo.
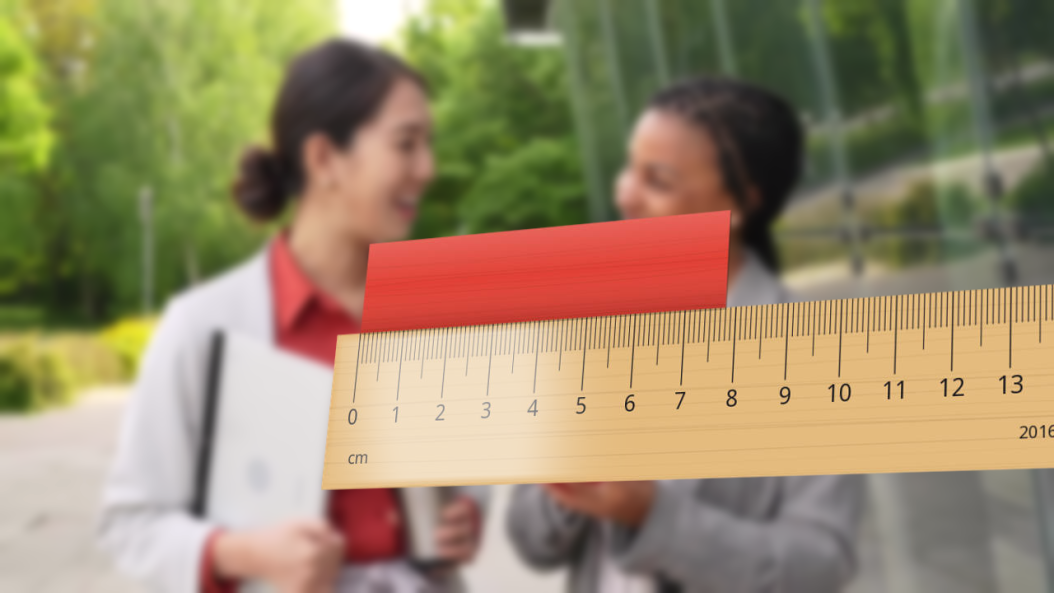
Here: 7.8 cm
